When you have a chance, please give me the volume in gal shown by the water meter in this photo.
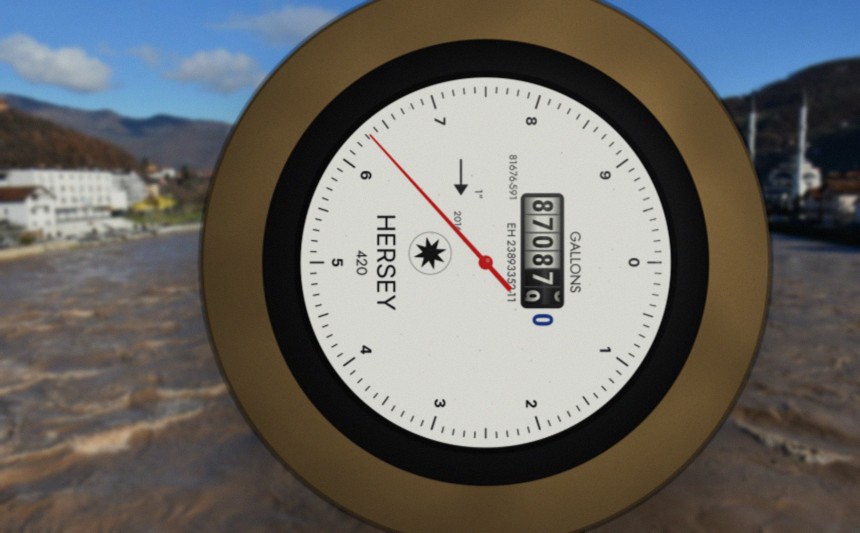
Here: 8708786.3 gal
